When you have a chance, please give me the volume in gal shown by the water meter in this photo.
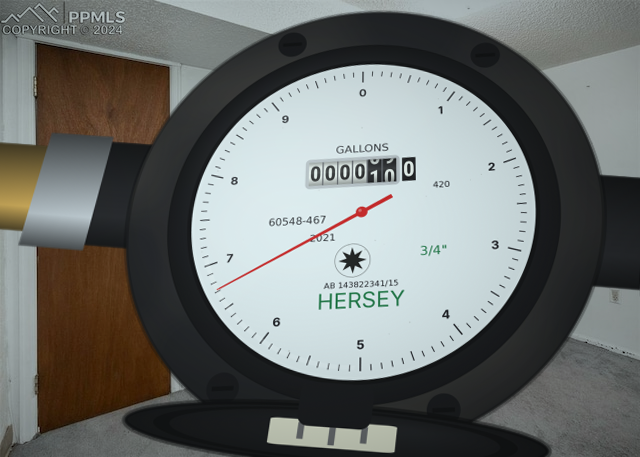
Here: 96.7 gal
